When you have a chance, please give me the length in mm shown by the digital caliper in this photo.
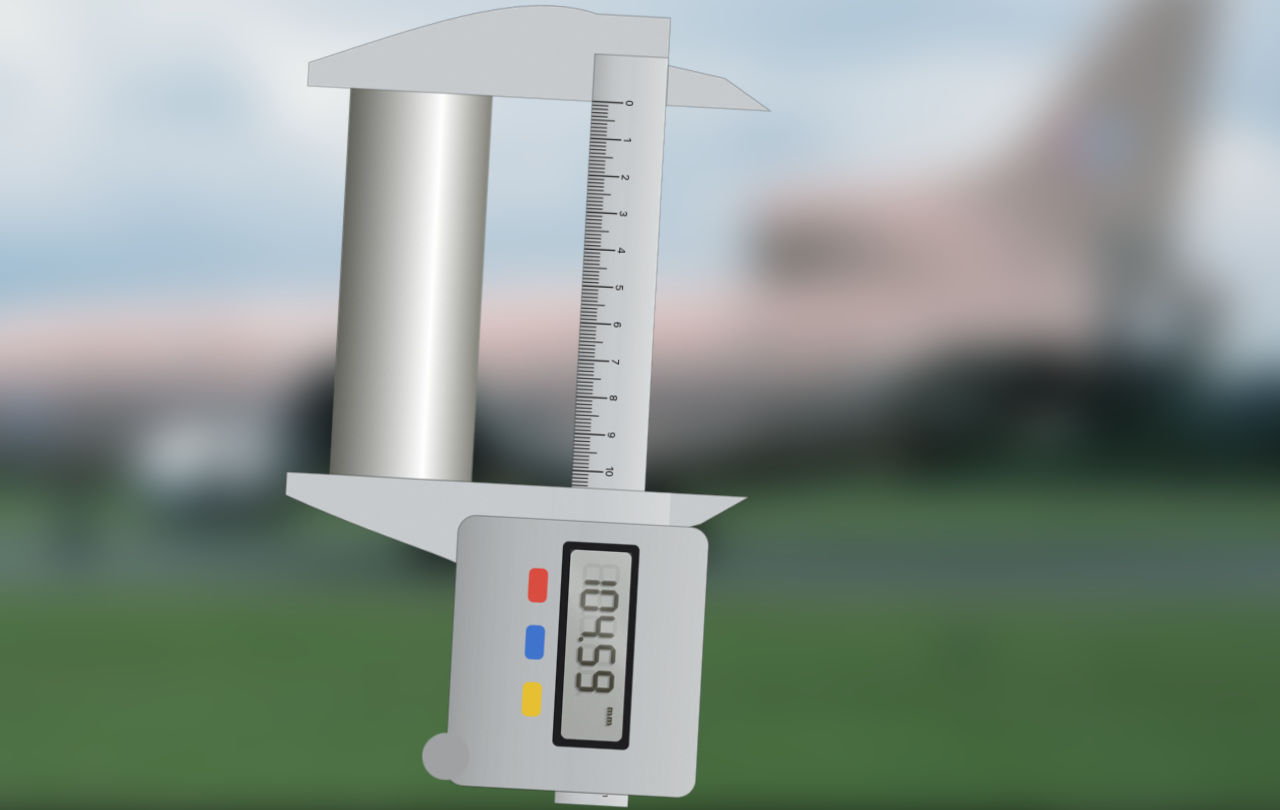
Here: 104.59 mm
